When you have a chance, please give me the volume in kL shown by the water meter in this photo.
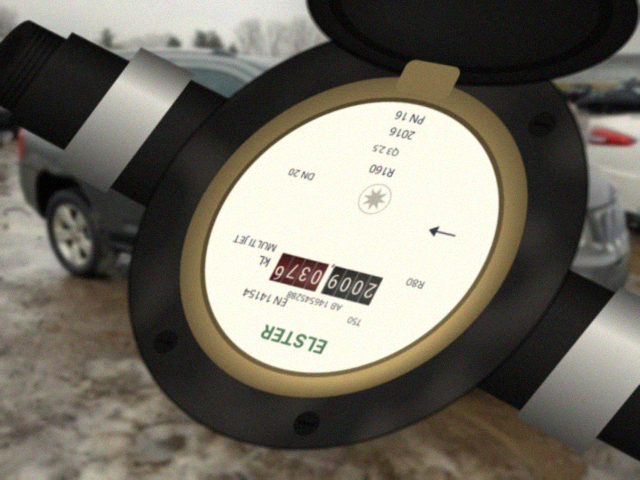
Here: 2009.0376 kL
